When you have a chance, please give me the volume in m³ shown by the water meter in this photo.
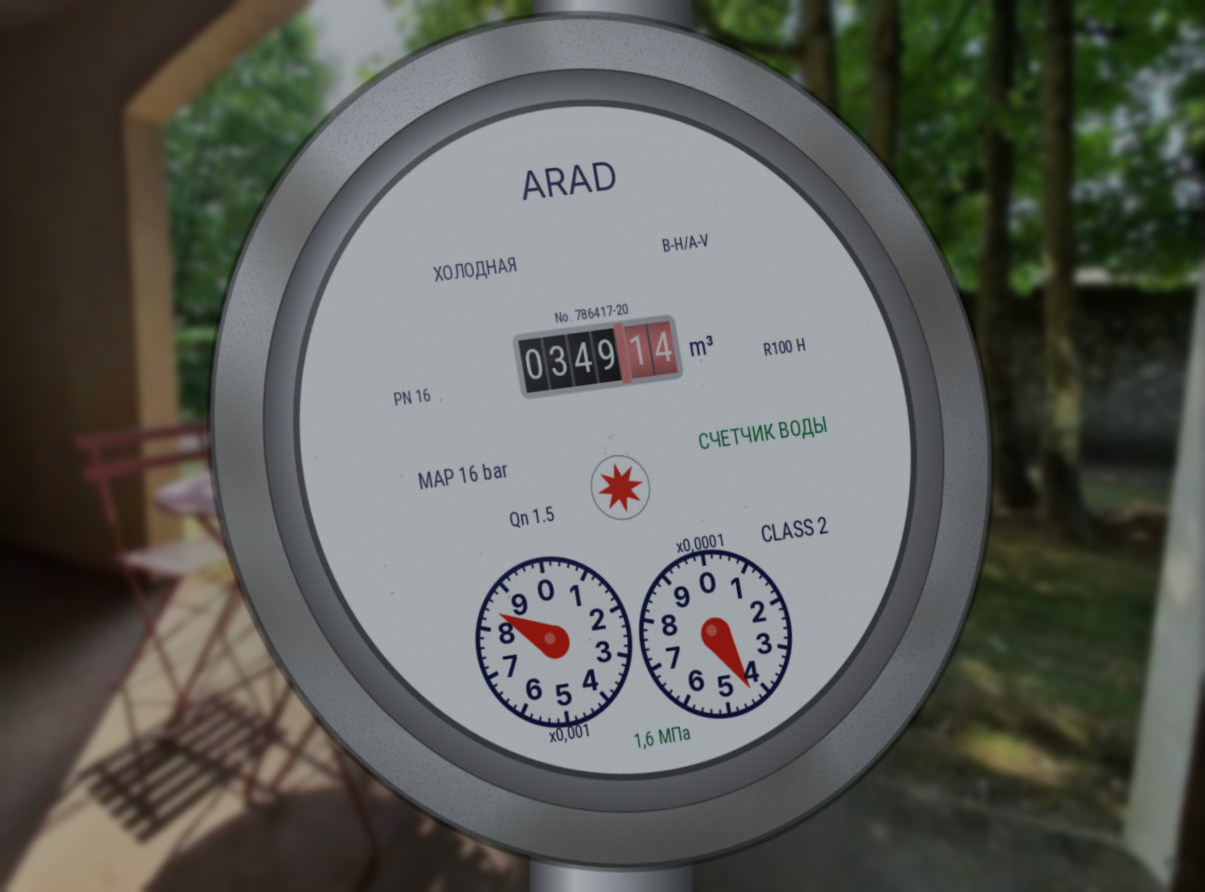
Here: 349.1484 m³
